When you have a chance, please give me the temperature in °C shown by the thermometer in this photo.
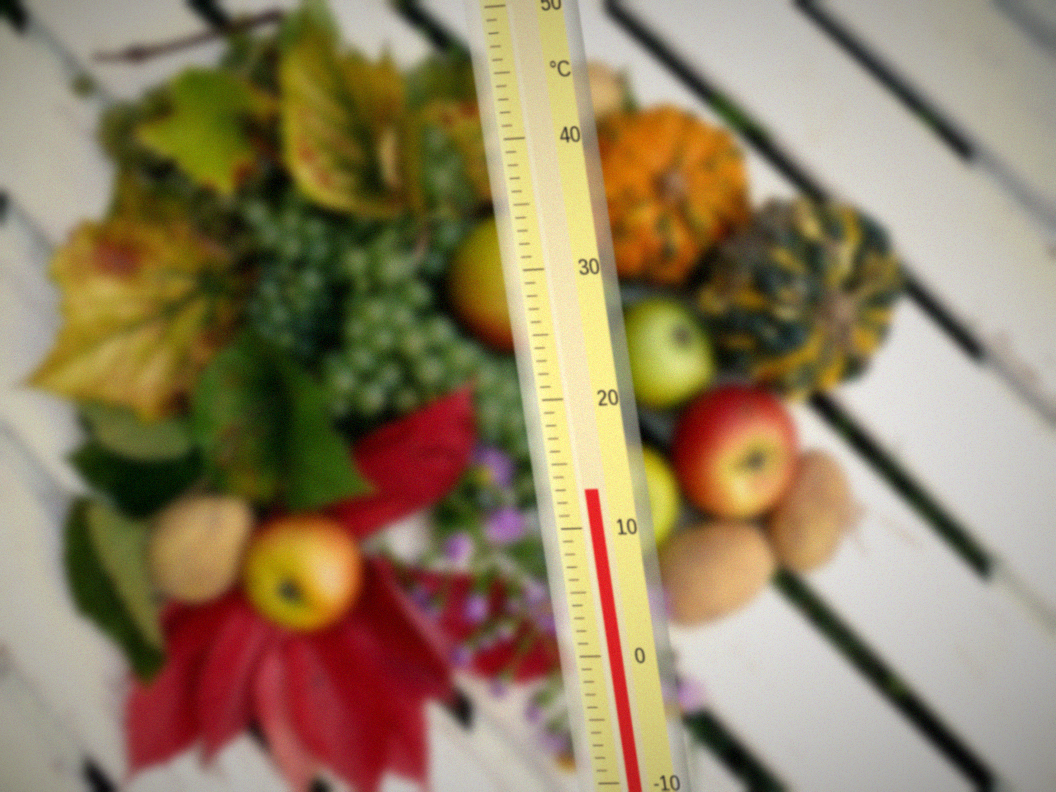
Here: 13 °C
